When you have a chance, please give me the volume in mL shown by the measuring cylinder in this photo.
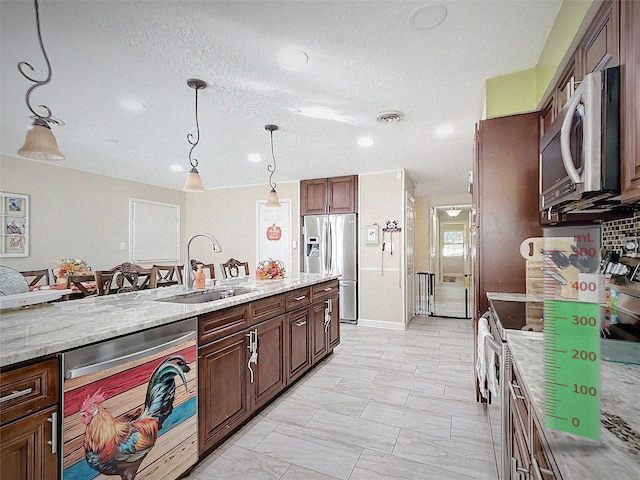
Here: 350 mL
